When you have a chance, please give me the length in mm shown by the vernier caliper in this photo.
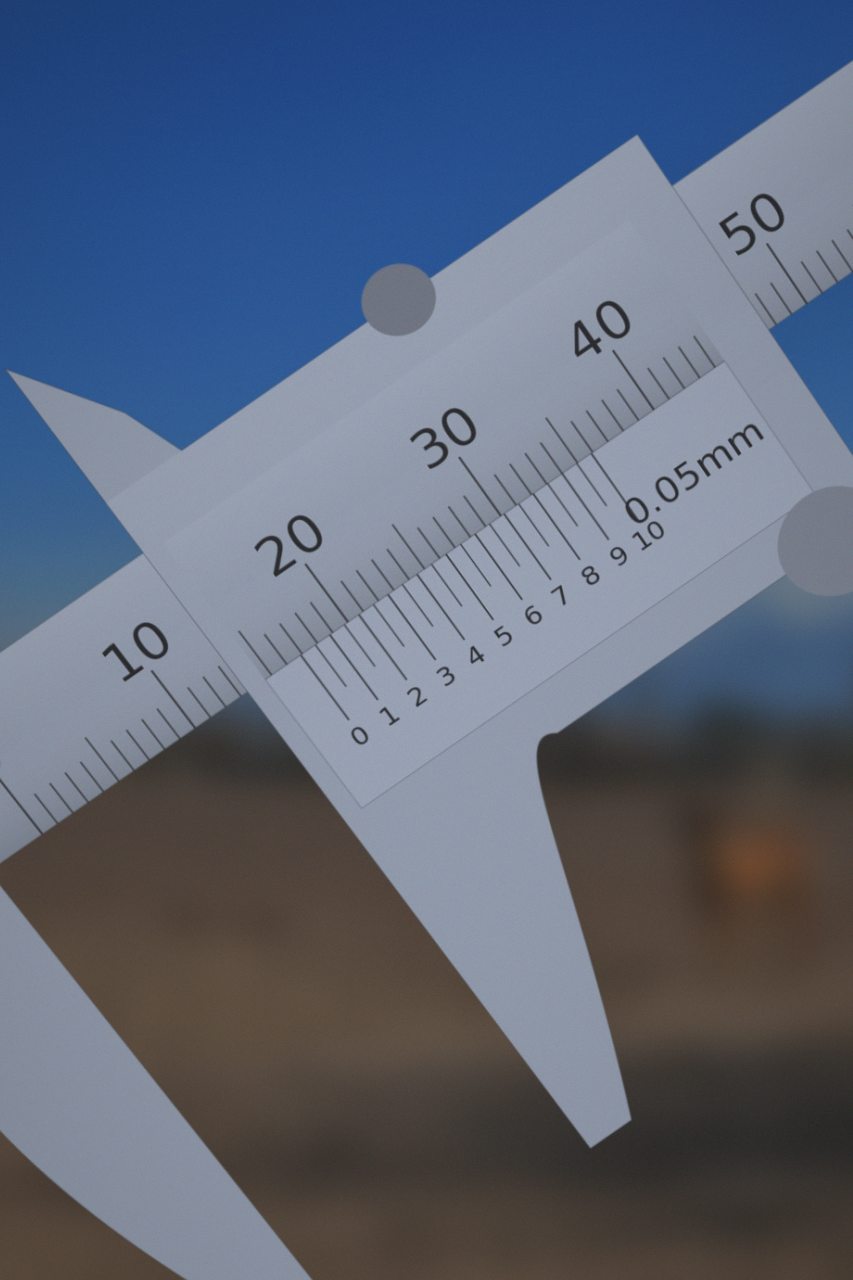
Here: 16.9 mm
